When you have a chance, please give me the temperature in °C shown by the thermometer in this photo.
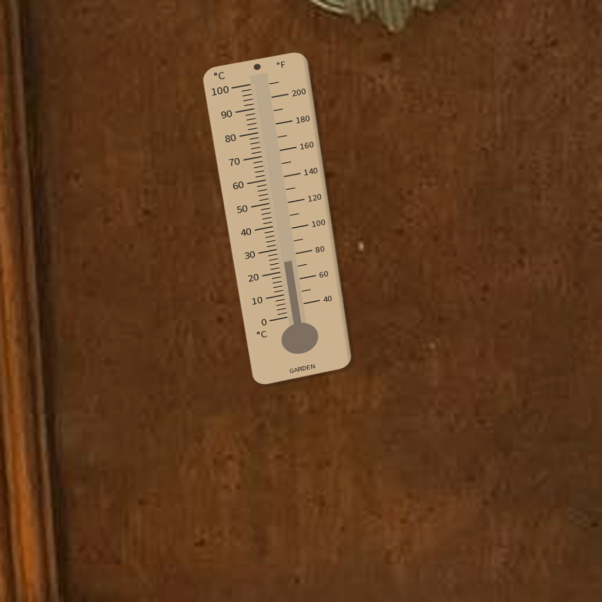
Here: 24 °C
